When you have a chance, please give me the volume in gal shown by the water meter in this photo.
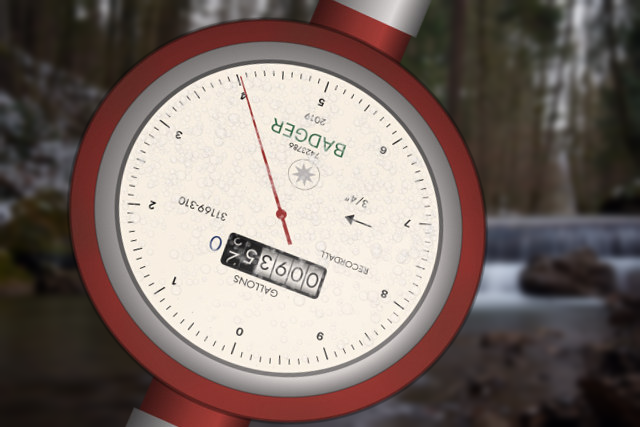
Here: 93524.0 gal
